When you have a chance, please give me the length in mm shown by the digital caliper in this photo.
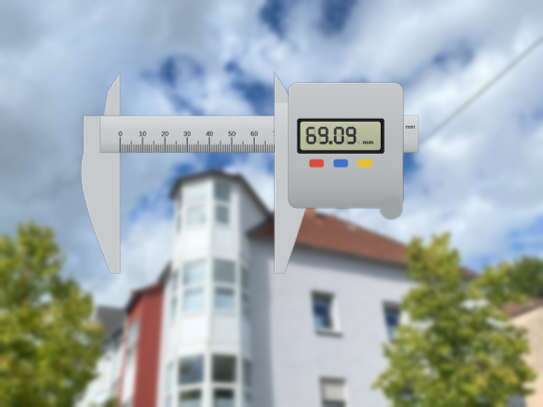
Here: 69.09 mm
